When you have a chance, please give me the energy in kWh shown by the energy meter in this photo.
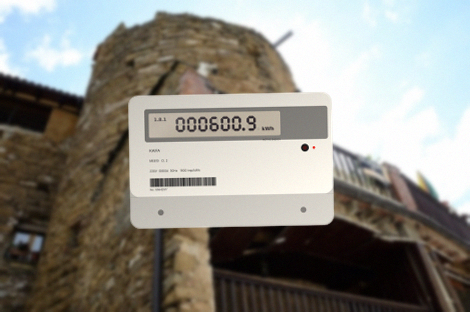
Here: 600.9 kWh
